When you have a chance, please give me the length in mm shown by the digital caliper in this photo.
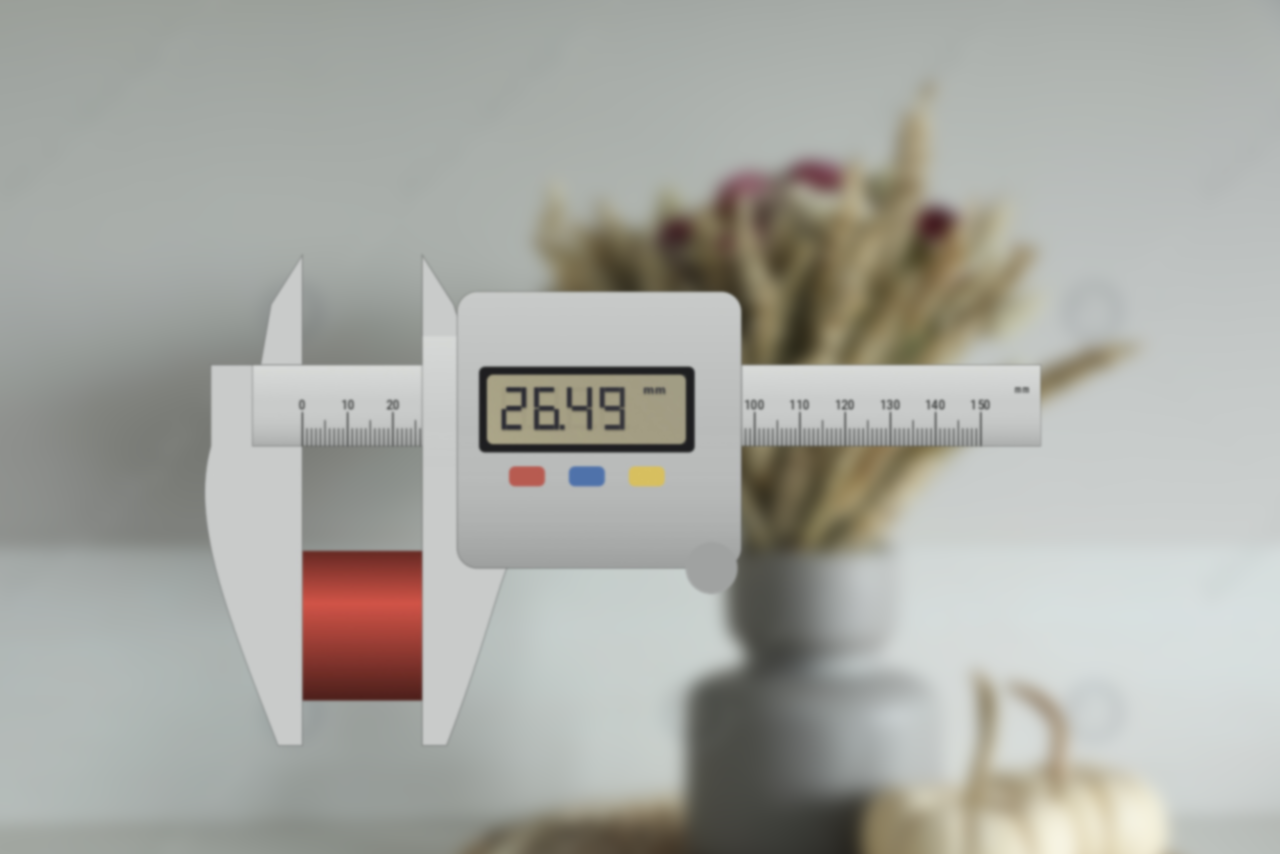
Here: 26.49 mm
